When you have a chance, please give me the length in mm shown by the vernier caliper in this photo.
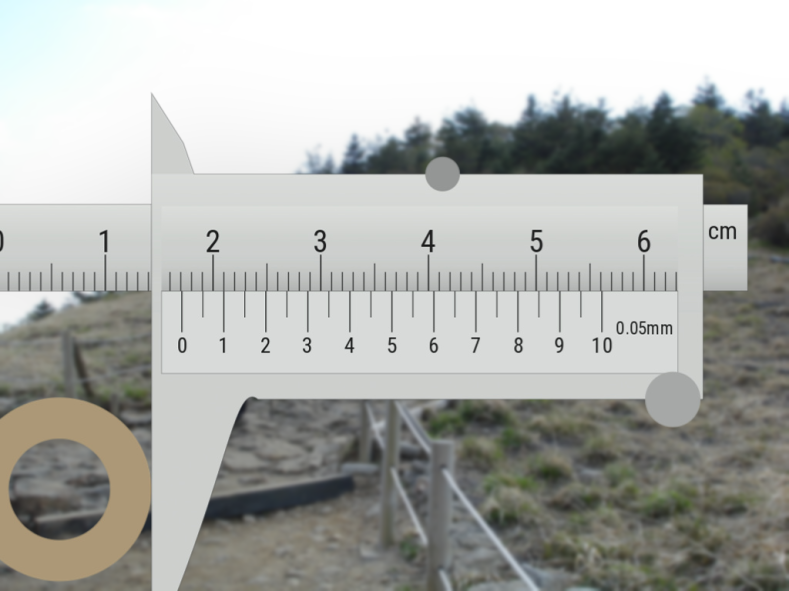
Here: 17.1 mm
